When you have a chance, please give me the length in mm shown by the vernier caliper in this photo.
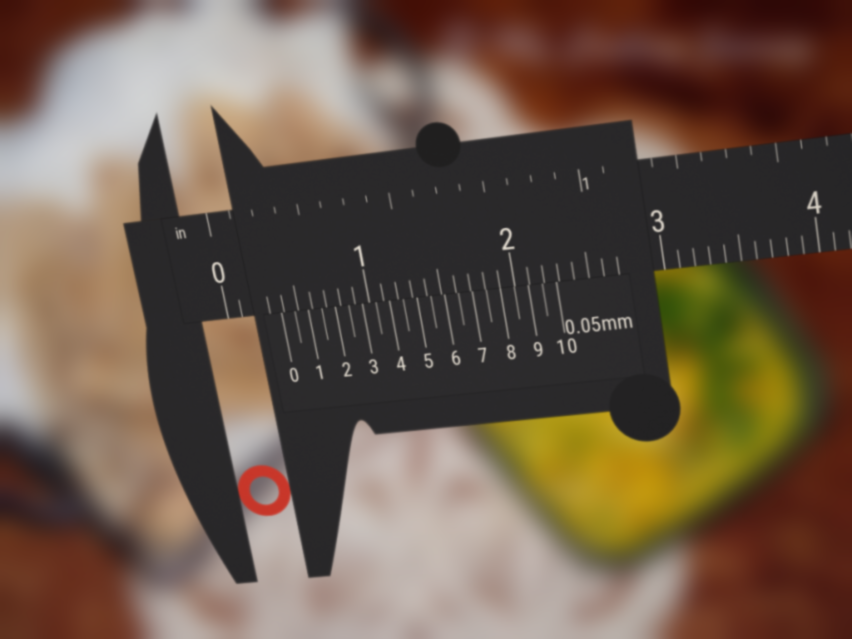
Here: 3.8 mm
